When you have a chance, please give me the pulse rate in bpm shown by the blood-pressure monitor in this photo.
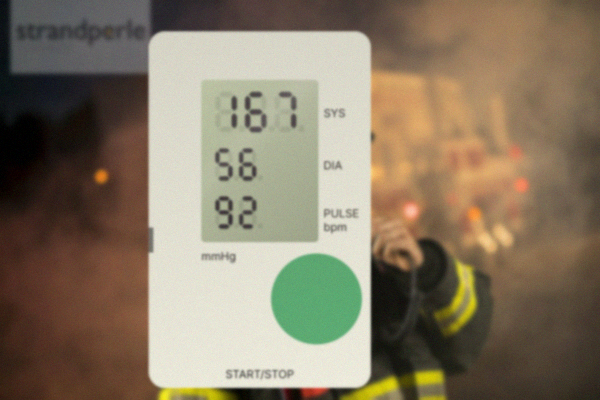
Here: 92 bpm
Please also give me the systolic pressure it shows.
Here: 167 mmHg
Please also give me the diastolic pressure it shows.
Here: 56 mmHg
